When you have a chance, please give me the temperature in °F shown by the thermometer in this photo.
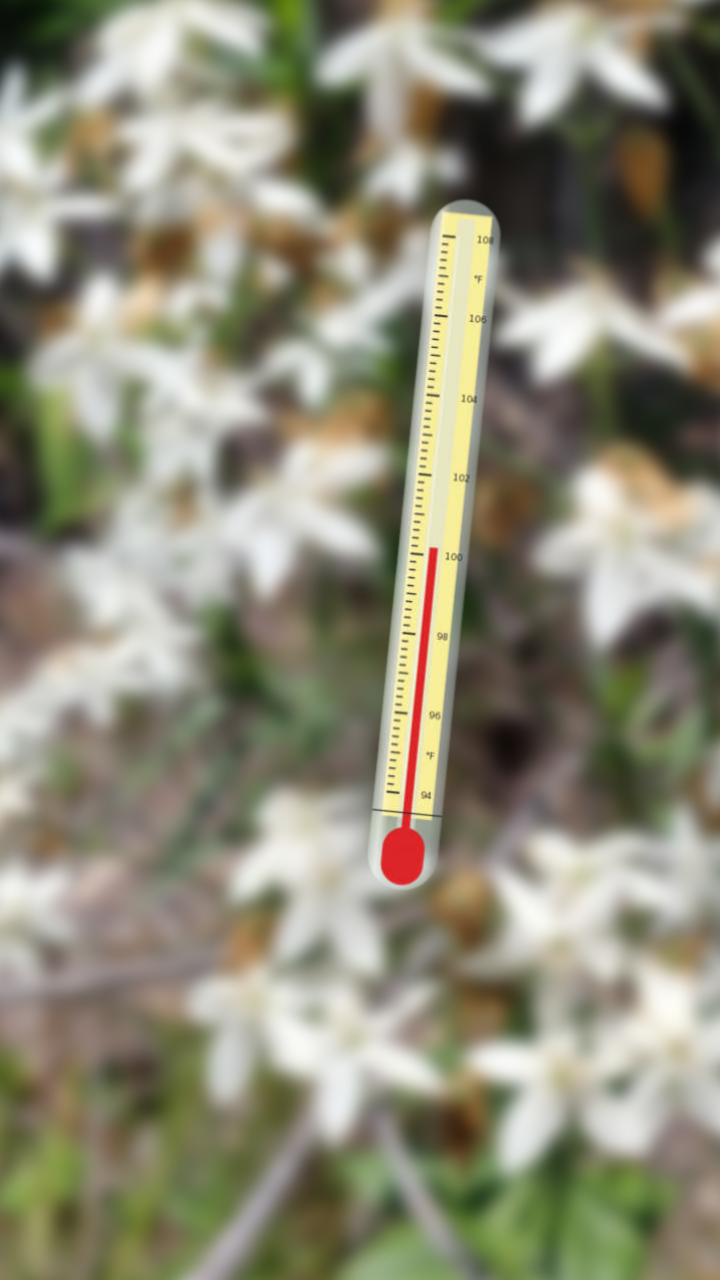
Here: 100.2 °F
